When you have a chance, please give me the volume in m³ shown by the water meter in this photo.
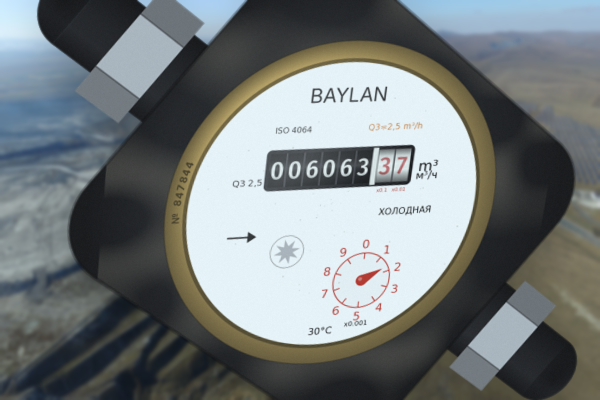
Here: 6063.371 m³
